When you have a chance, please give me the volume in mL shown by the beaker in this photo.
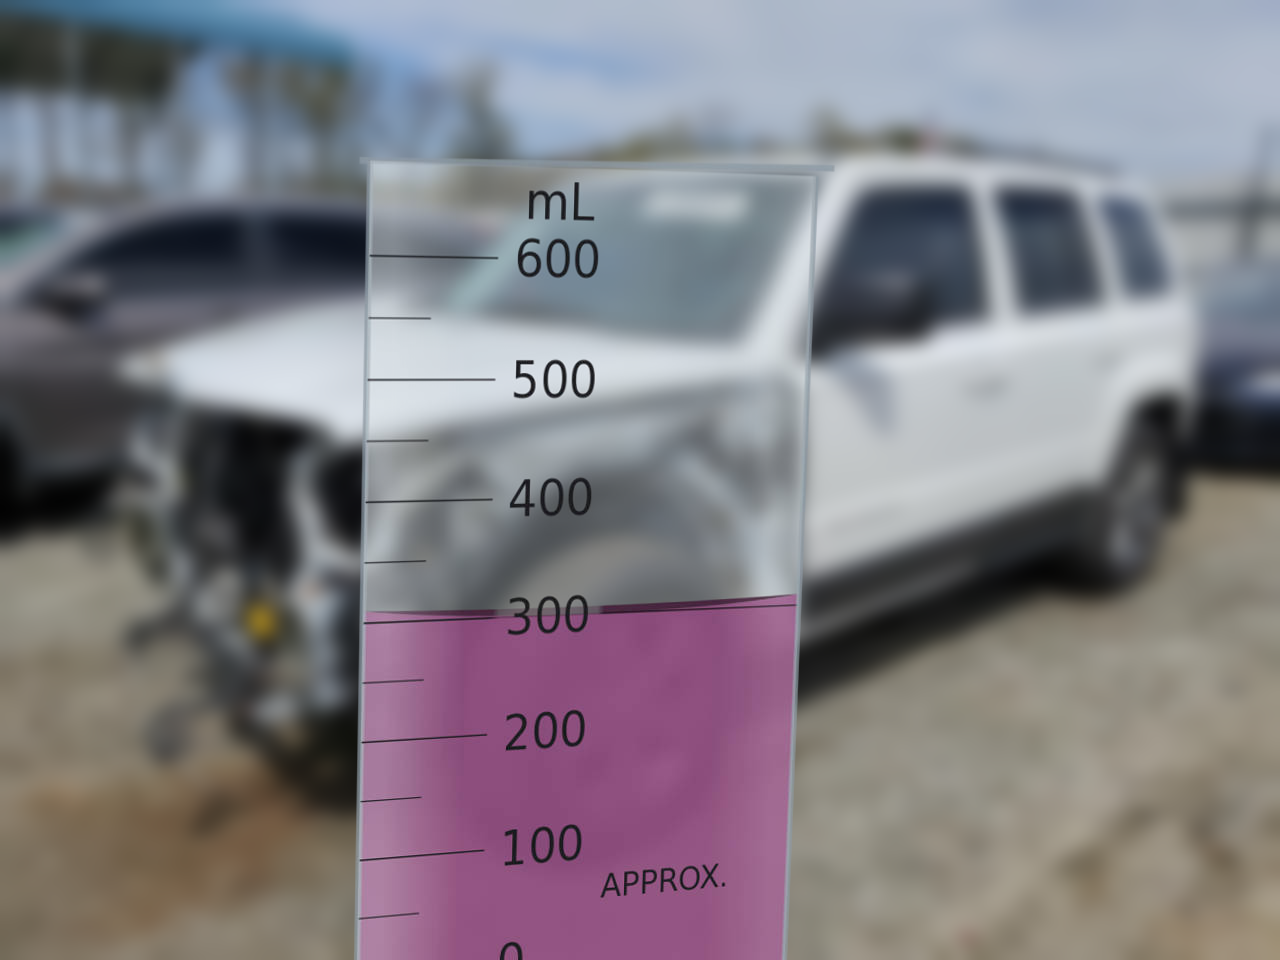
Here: 300 mL
